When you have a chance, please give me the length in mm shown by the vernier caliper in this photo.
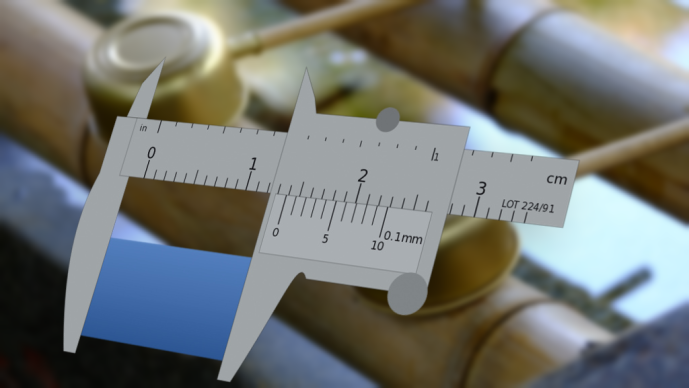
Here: 13.8 mm
